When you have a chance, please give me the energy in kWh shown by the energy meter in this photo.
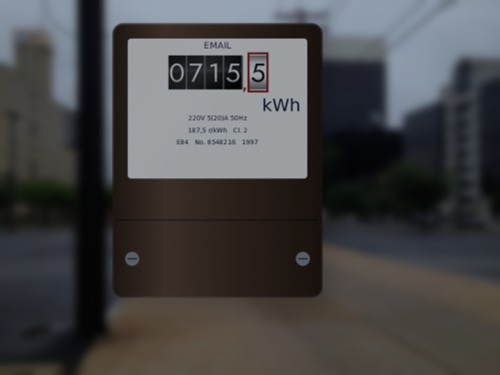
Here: 715.5 kWh
